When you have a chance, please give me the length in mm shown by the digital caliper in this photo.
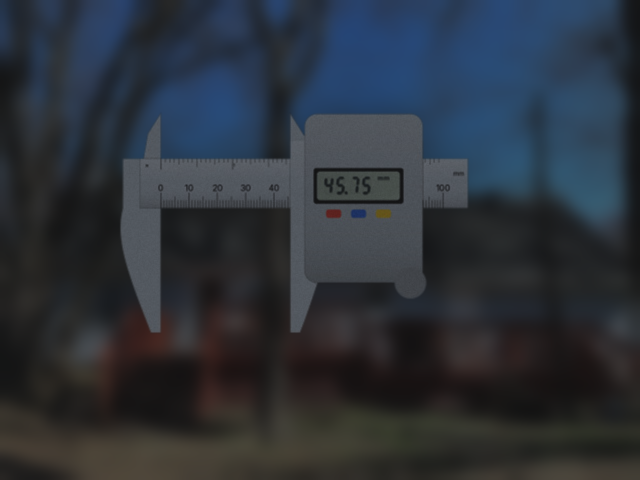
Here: 45.75 mm
